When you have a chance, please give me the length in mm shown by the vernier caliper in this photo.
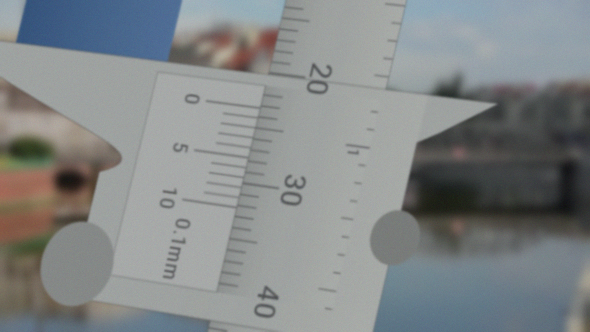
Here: 23.2 mm
